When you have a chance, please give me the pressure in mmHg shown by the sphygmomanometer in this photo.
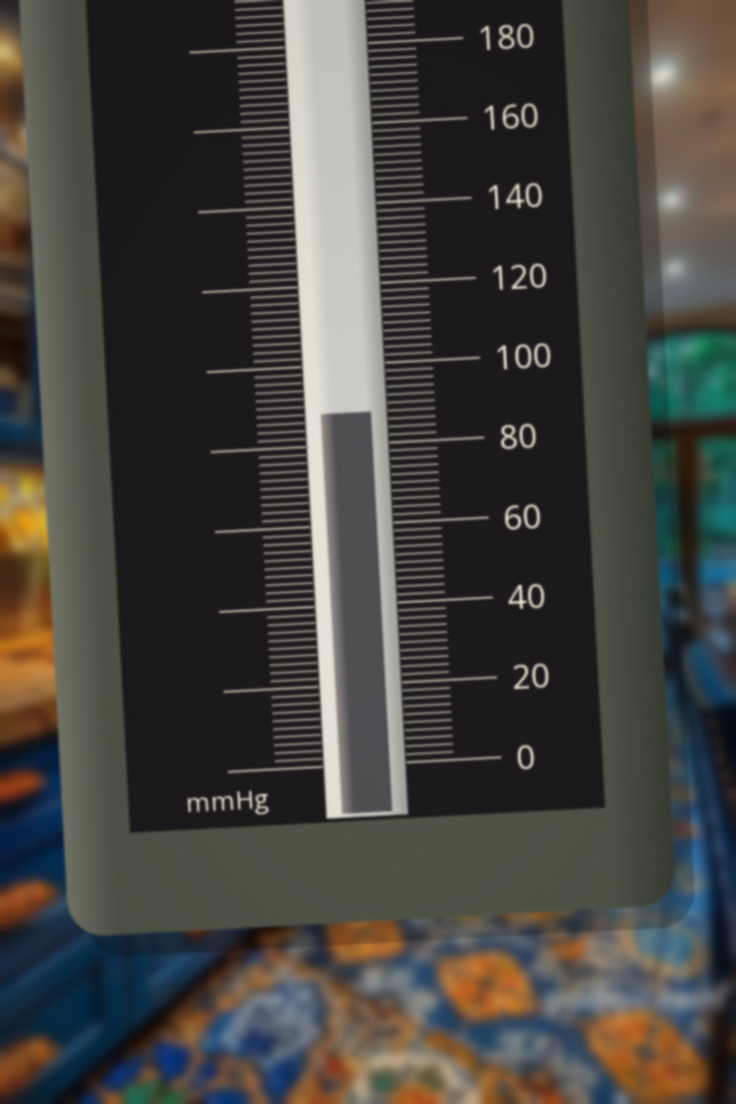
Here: 88 mmHg
